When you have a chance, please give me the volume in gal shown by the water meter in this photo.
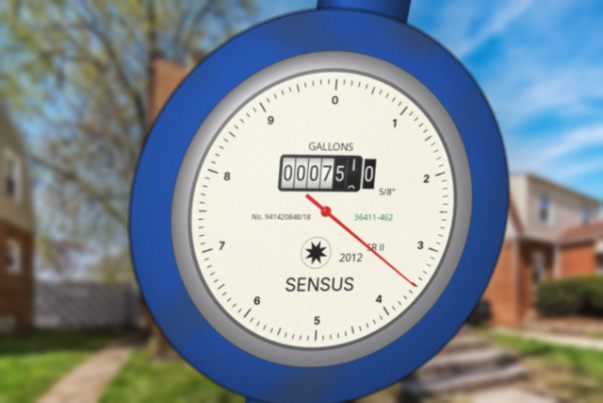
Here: 7513.5 gal
